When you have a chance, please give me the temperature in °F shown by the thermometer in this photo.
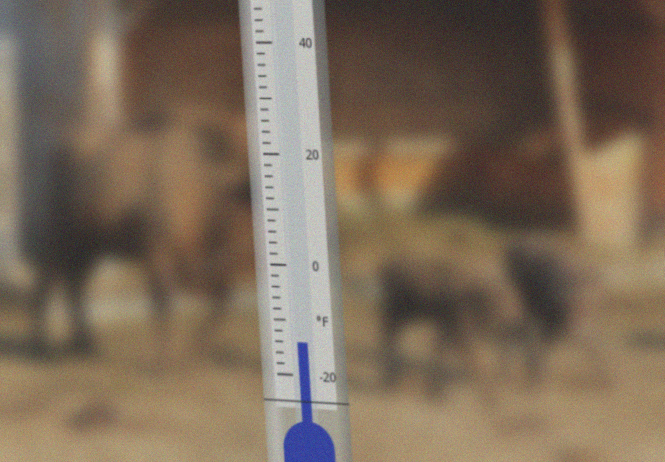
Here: -14 °F
